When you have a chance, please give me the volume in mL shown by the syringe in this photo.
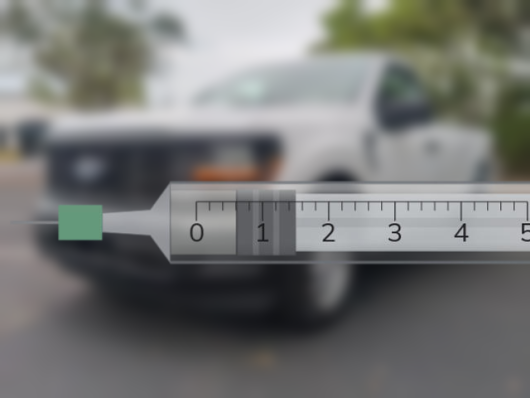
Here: 0.6 mL
